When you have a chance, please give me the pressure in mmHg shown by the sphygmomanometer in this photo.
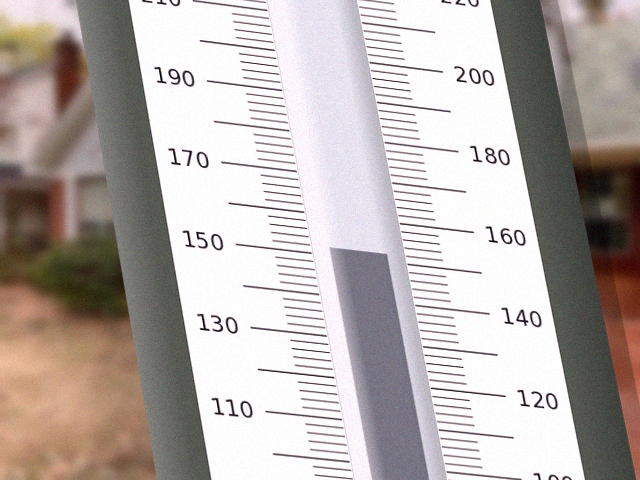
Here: 152 mmHg
